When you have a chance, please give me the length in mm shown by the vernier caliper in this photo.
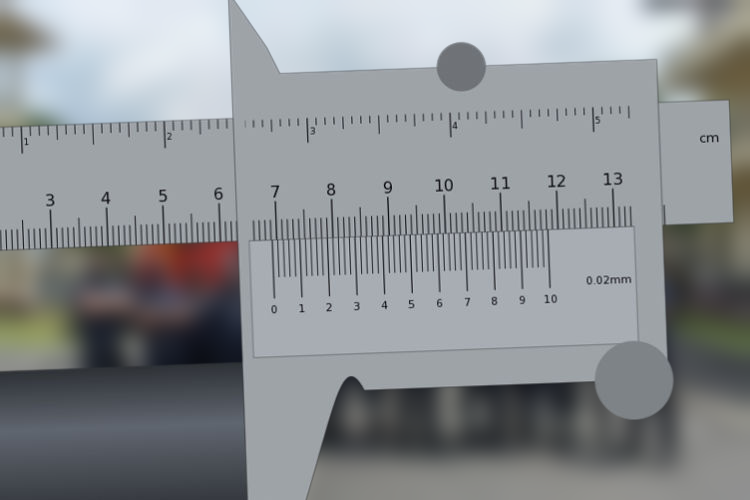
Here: 69.2 mm
